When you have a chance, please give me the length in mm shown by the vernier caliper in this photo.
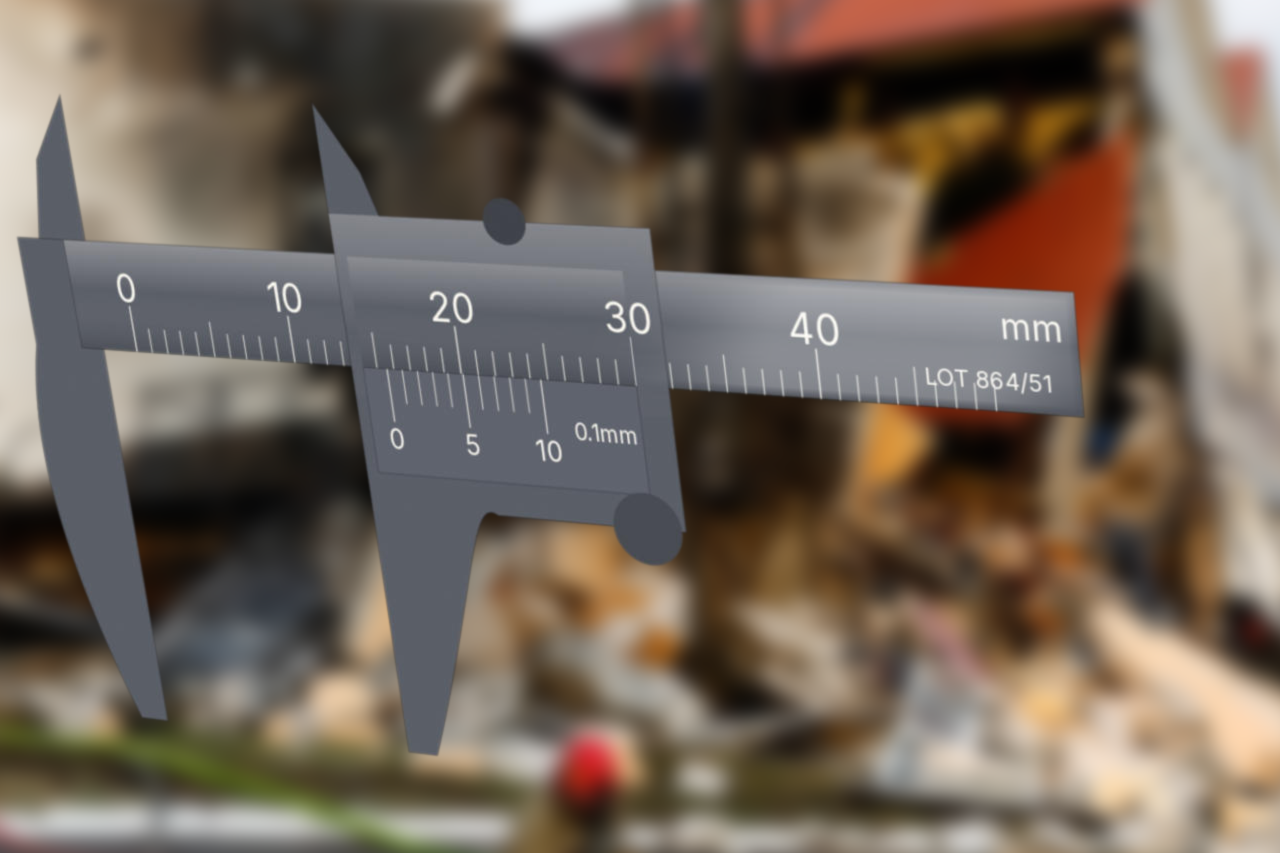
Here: 15.6 mm
